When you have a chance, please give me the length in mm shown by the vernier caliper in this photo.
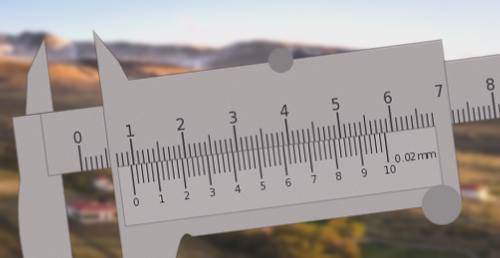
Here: 9.5 mm
